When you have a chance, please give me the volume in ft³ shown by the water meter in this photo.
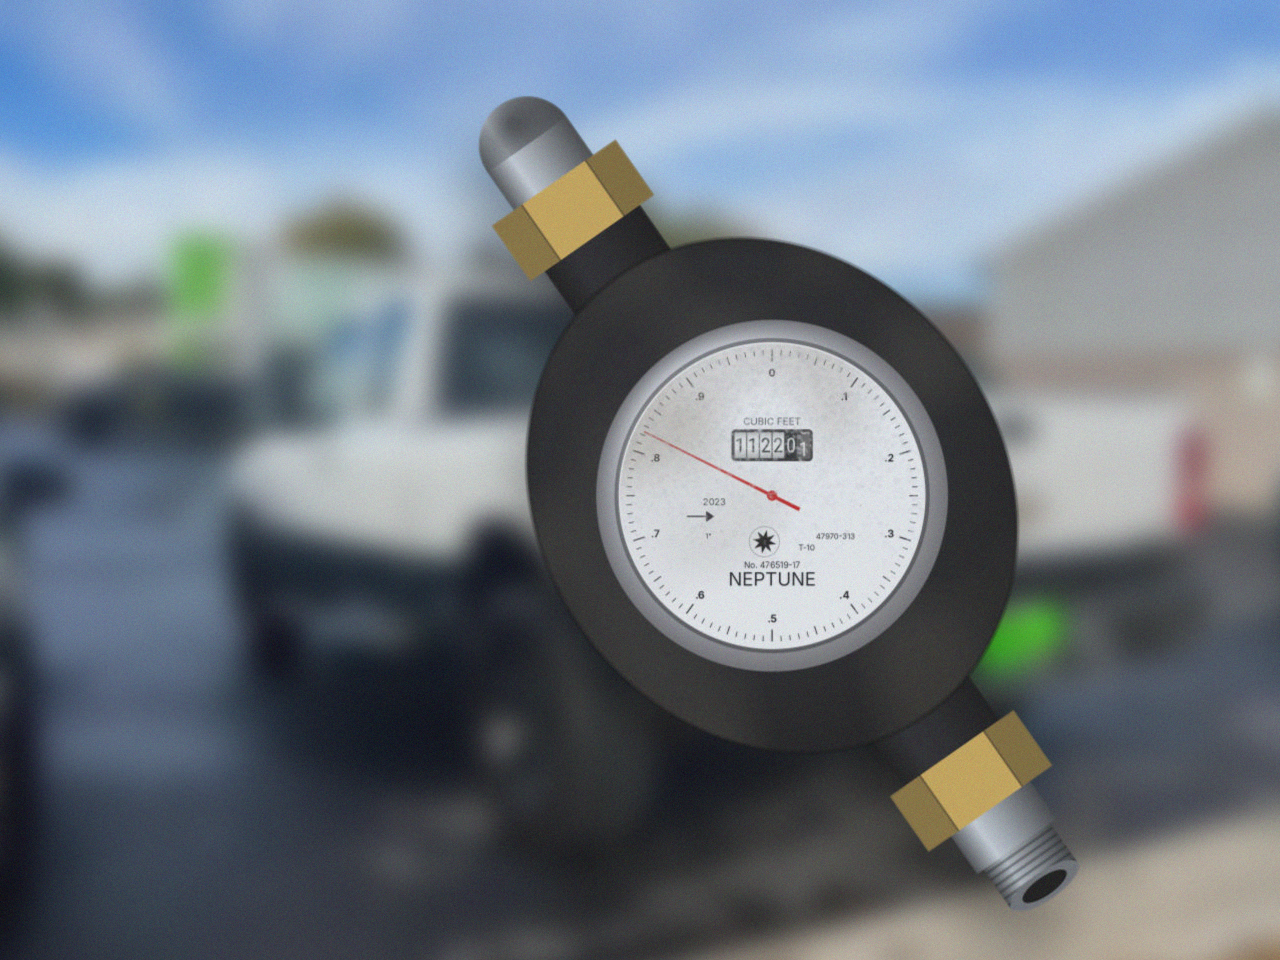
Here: 112200.82 ft³
